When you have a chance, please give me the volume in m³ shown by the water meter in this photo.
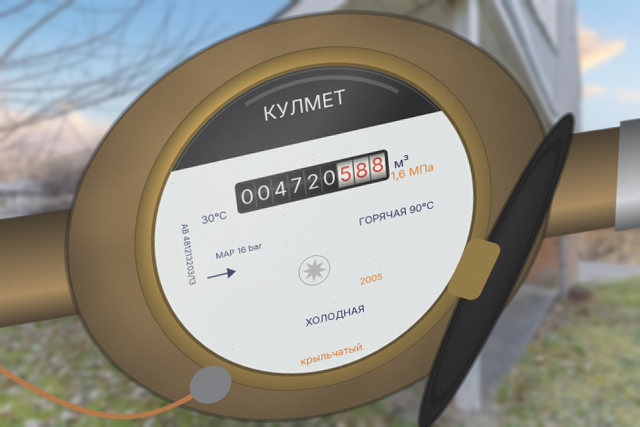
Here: 4720.588 m³
